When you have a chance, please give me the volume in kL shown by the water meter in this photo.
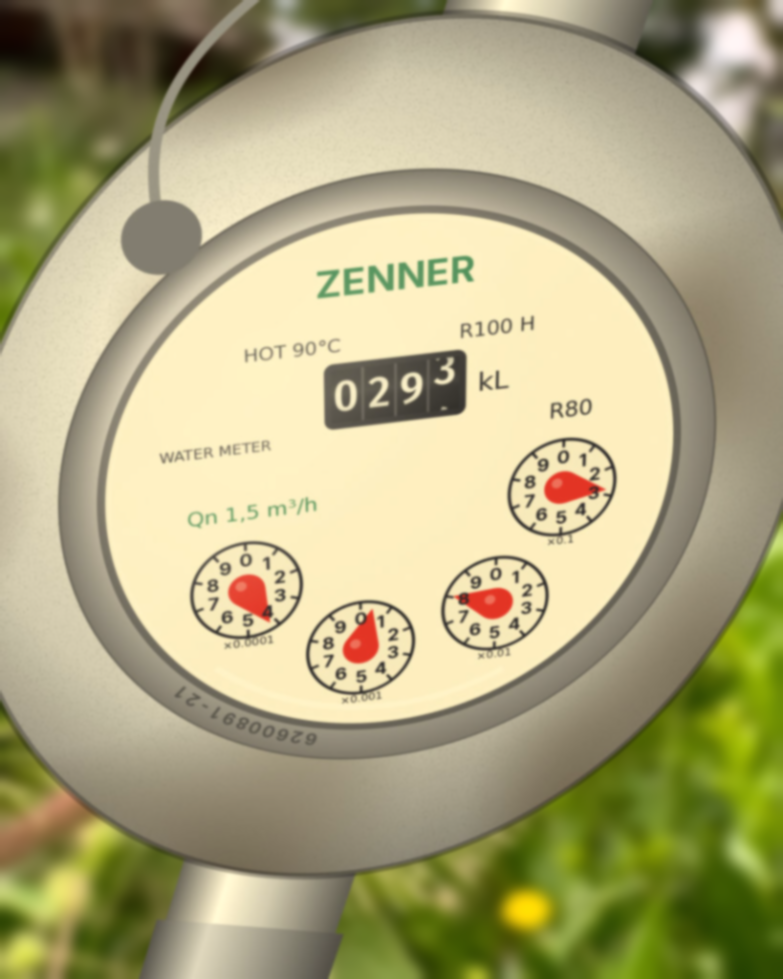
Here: 293.2804 kL
